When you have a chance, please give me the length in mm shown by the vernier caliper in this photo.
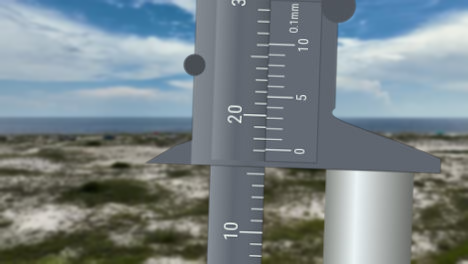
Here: 17.1 mm
